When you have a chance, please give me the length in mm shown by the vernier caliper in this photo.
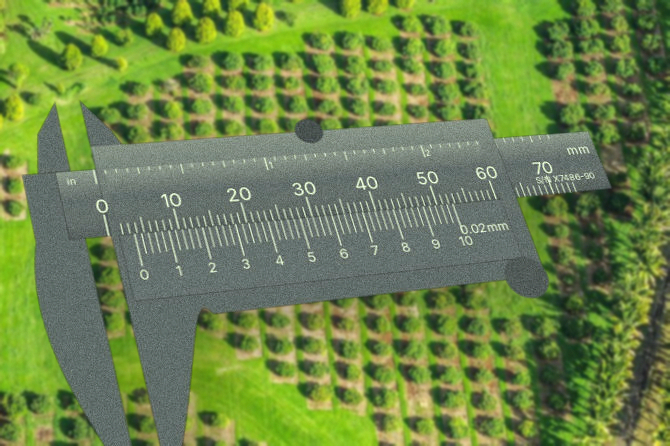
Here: 3.6 mm
